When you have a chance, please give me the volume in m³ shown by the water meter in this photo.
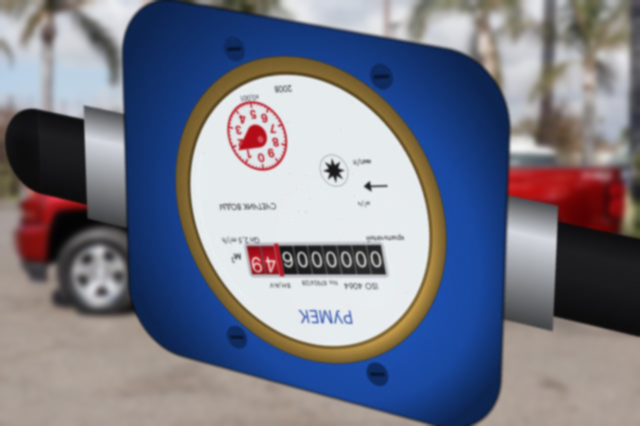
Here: 6.491 m³
